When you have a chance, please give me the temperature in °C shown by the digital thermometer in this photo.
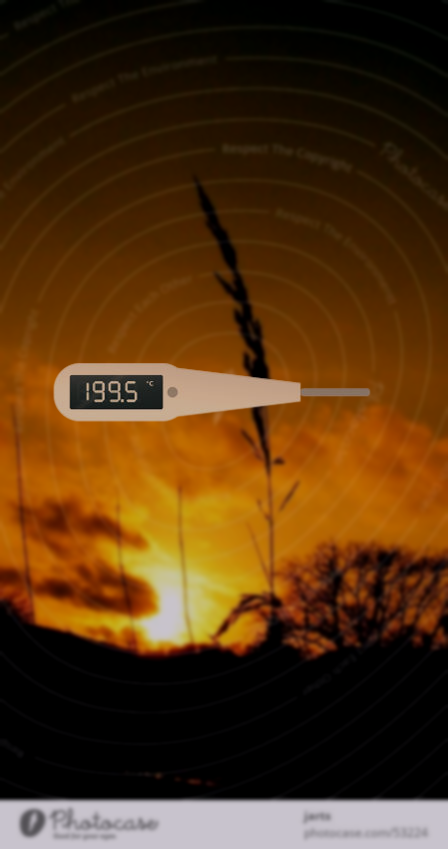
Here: 199.5 °C
